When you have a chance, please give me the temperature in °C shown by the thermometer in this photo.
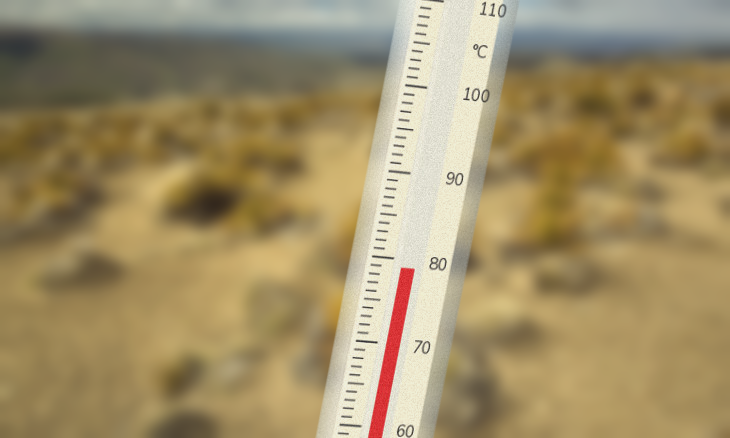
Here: 79 °C
